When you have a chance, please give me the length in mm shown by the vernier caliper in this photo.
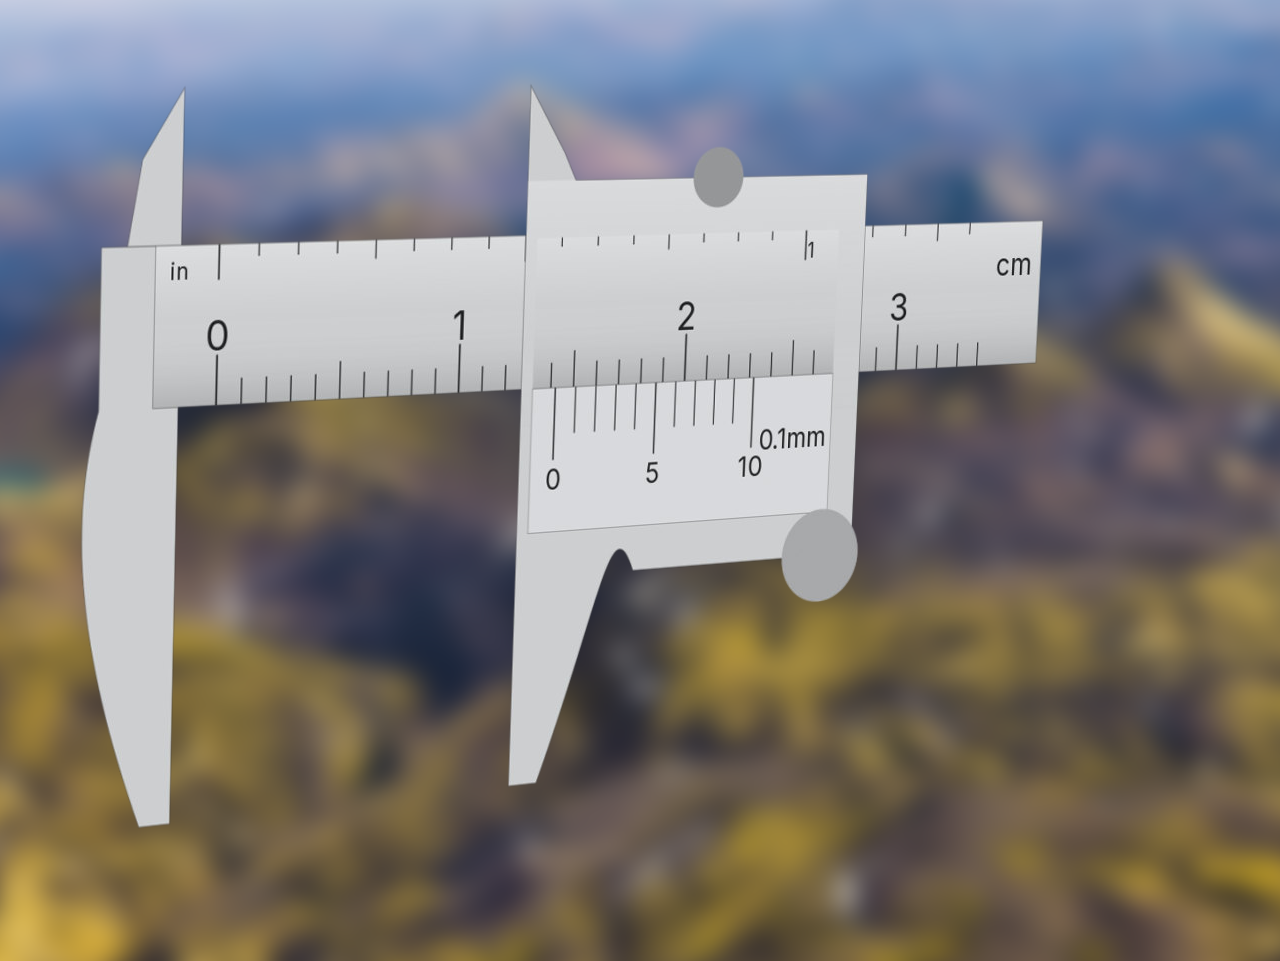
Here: 14.2 mm
